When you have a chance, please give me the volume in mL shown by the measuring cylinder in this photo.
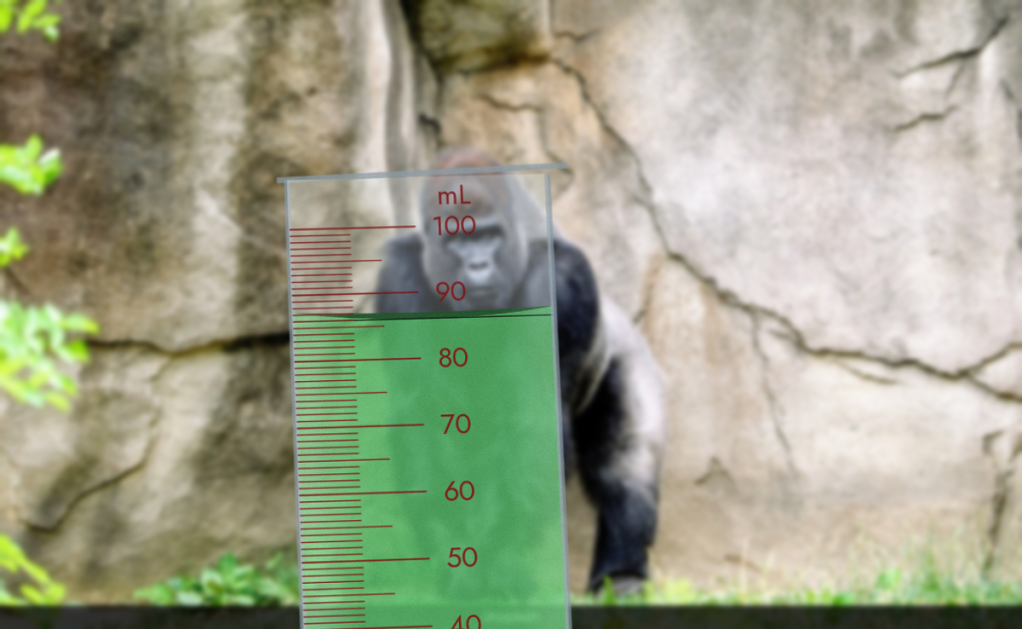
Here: 86 mL
